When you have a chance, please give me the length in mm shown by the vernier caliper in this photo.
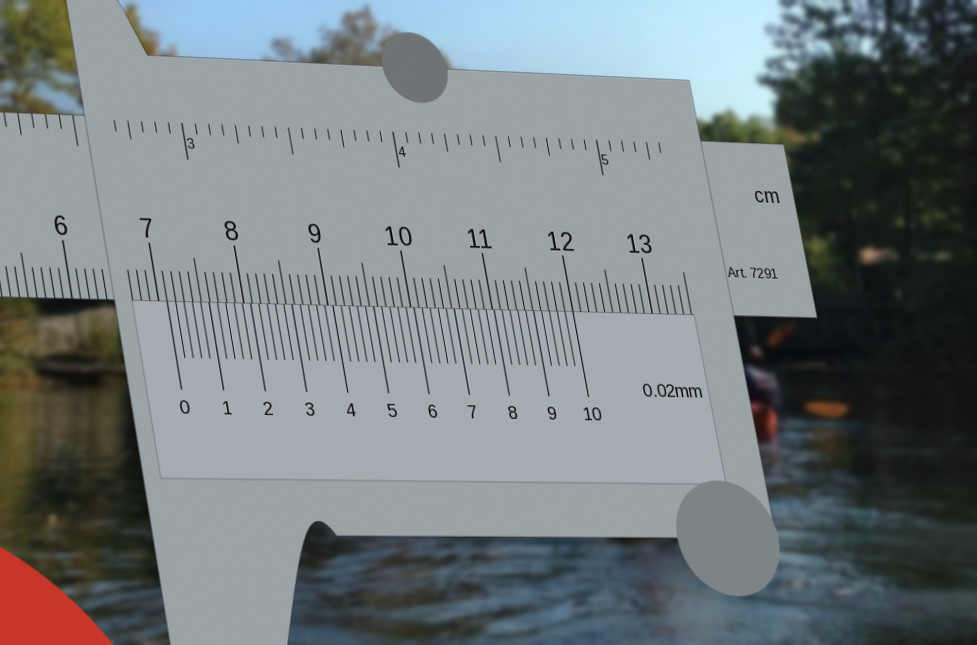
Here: 71.0 mm
